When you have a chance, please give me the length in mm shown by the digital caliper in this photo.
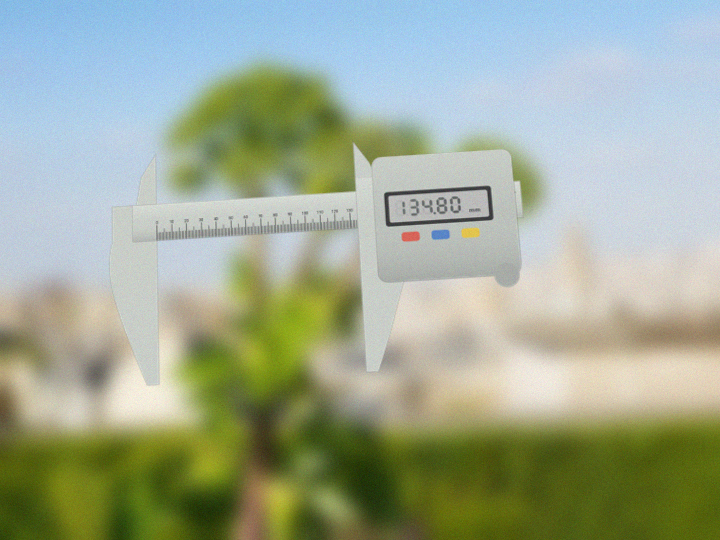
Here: 134.80 mm
